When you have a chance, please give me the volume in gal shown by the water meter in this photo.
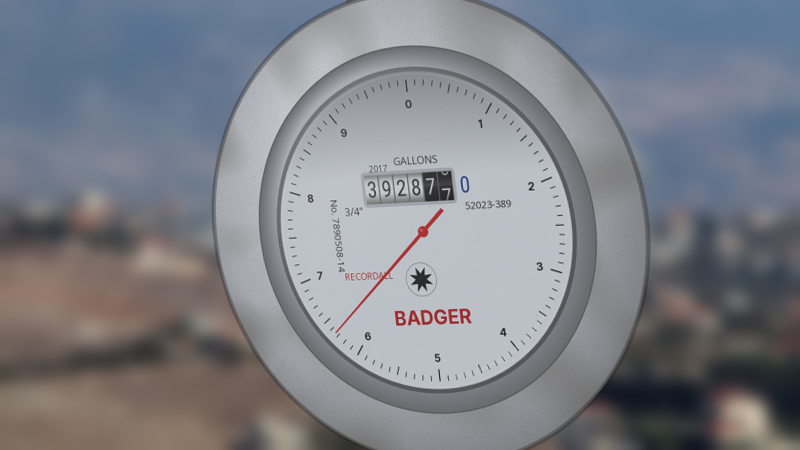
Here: 3928766.3 gal
